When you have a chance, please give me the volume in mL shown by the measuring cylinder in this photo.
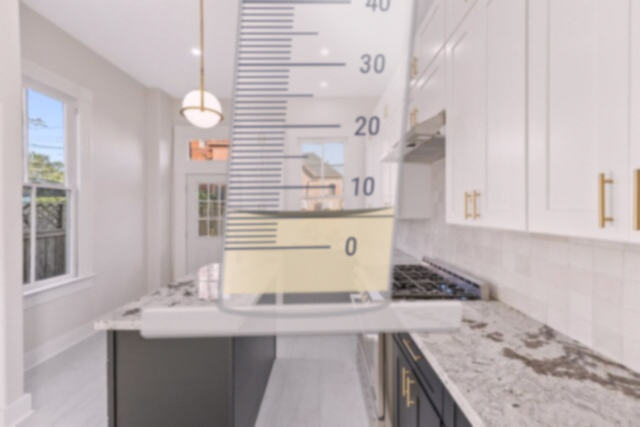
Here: 5 mL
